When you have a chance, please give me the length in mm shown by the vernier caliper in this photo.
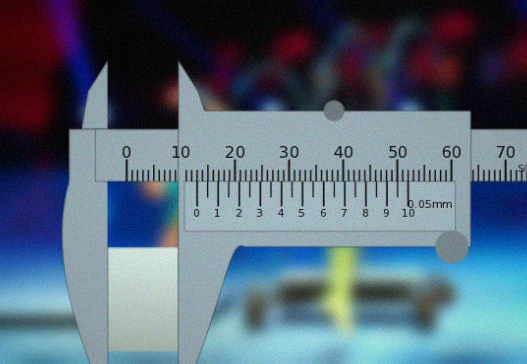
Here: 13.0 mm
